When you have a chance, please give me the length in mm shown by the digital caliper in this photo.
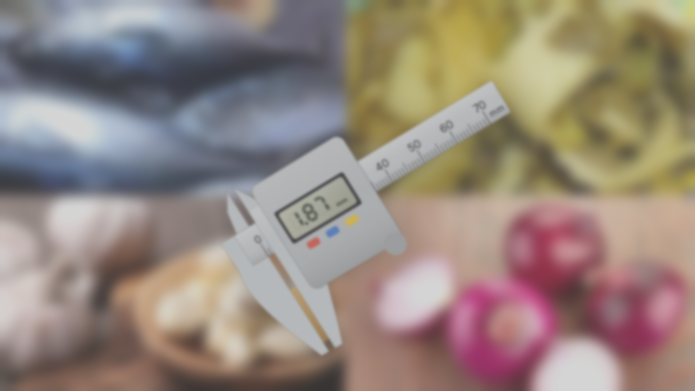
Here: 1.87 mm
